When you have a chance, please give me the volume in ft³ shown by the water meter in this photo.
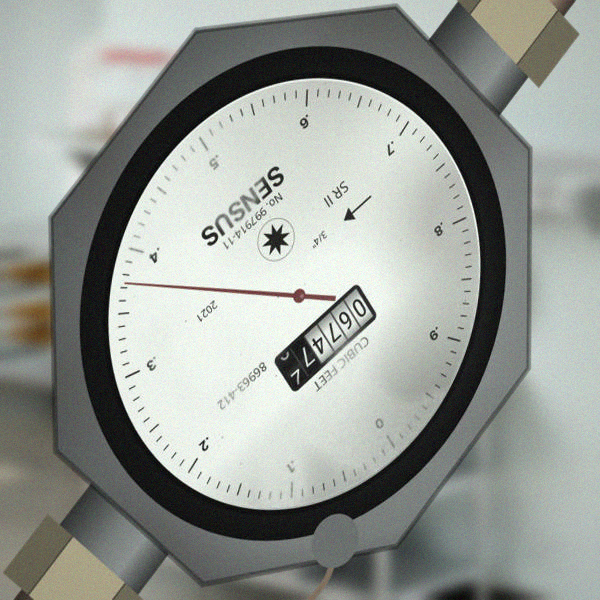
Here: 67472.37 ft³
